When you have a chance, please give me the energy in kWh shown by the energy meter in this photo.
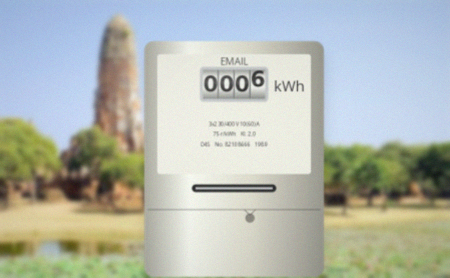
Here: 6 kWh
